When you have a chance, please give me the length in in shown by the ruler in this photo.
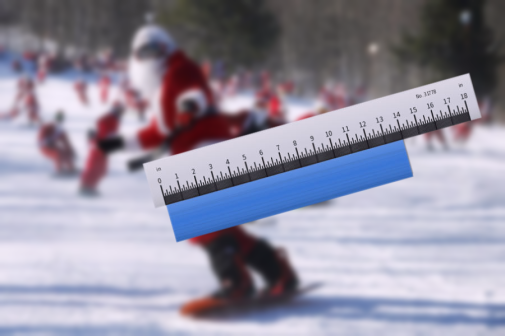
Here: 14 in
